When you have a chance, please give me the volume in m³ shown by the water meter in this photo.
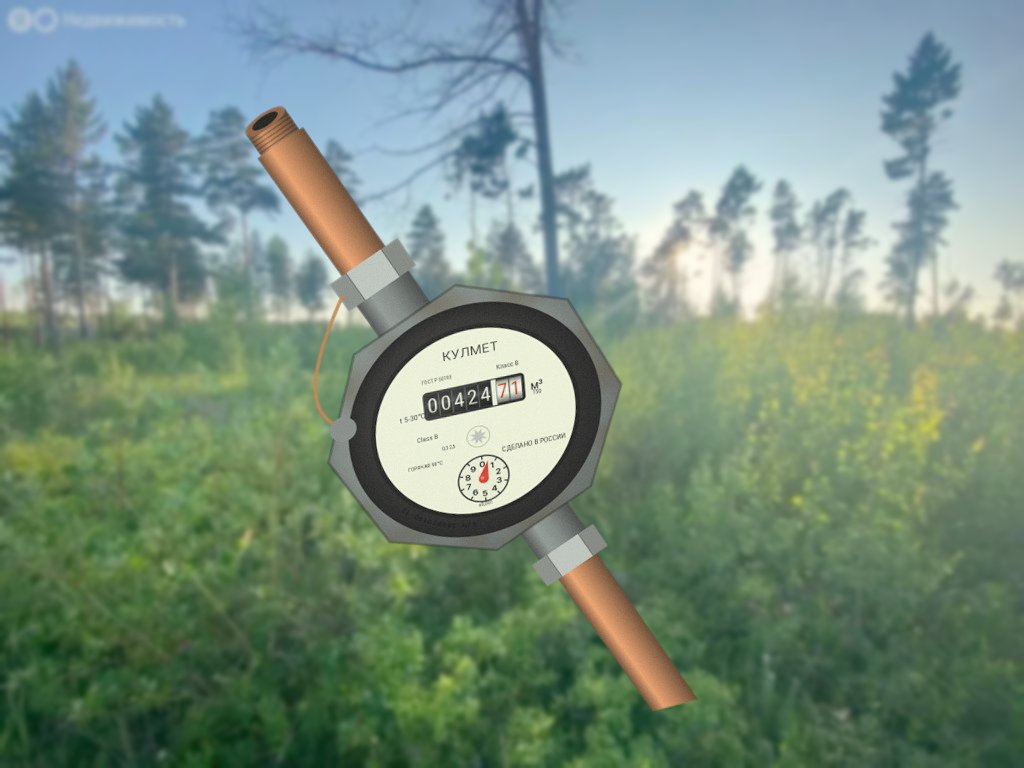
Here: 424.710 m³
